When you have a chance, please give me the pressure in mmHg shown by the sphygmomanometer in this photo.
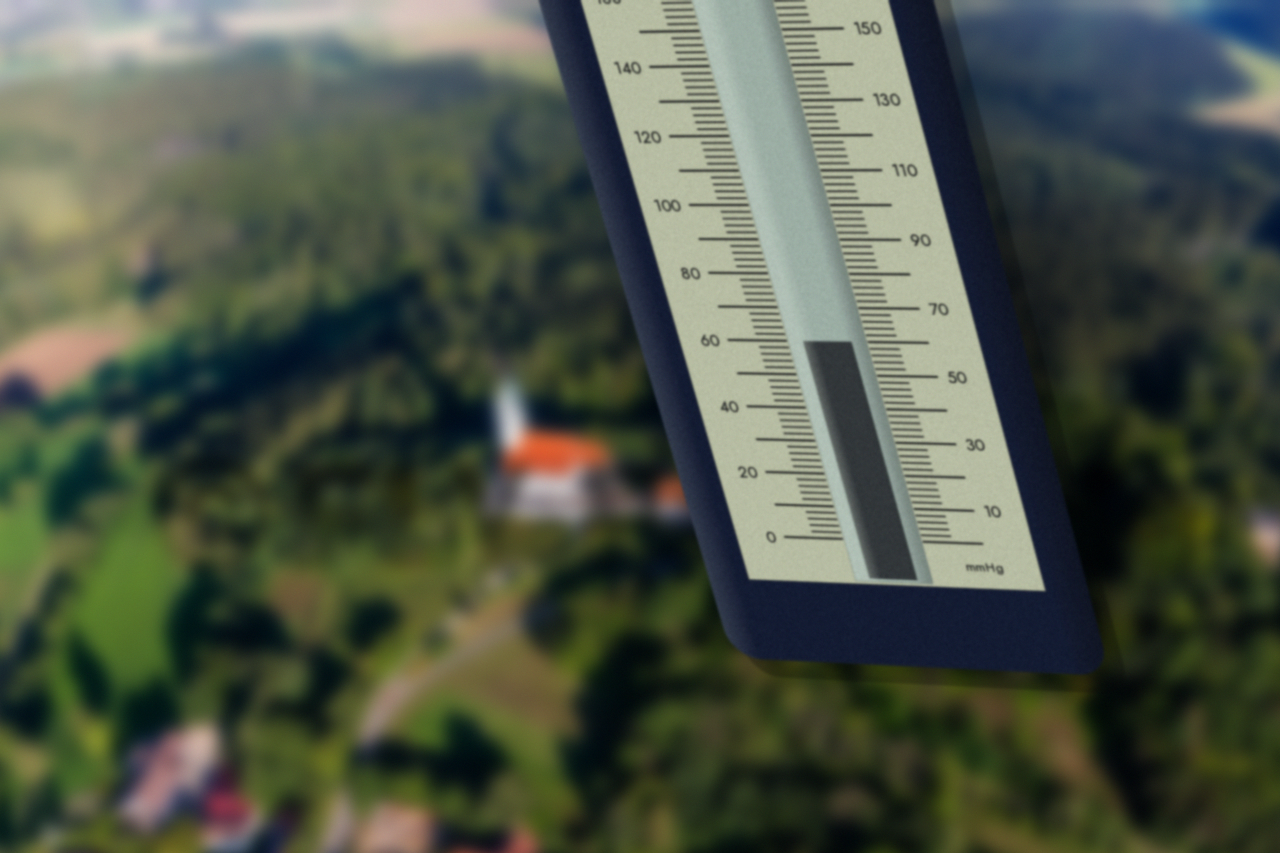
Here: 60 mmHg
